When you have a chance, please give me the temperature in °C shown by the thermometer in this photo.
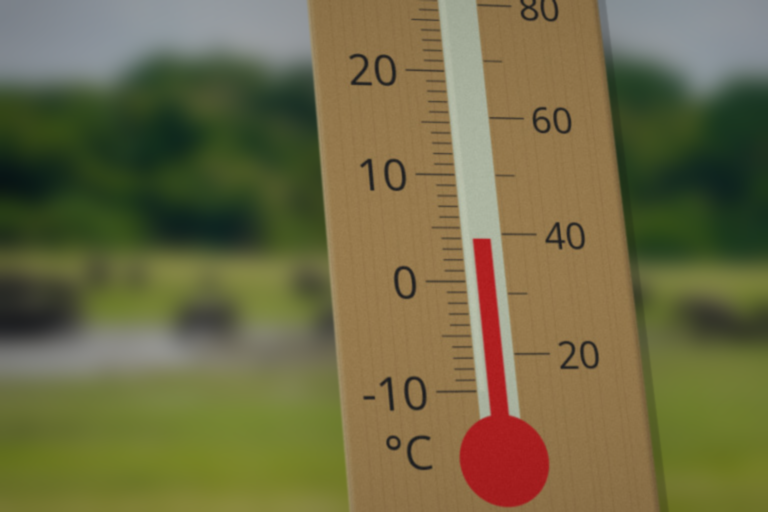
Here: 4 °C
